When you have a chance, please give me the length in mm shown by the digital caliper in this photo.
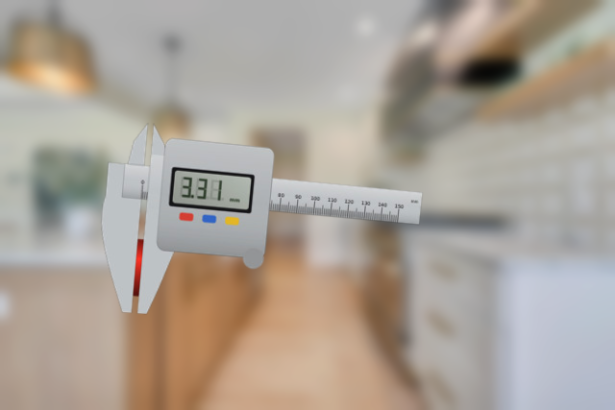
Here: 3.31 mm
